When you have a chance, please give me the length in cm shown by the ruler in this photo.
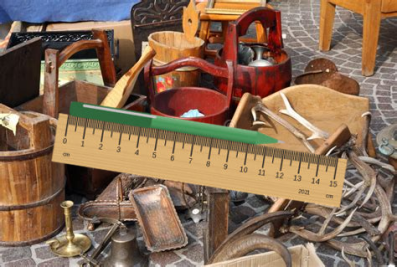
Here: 12 cm
